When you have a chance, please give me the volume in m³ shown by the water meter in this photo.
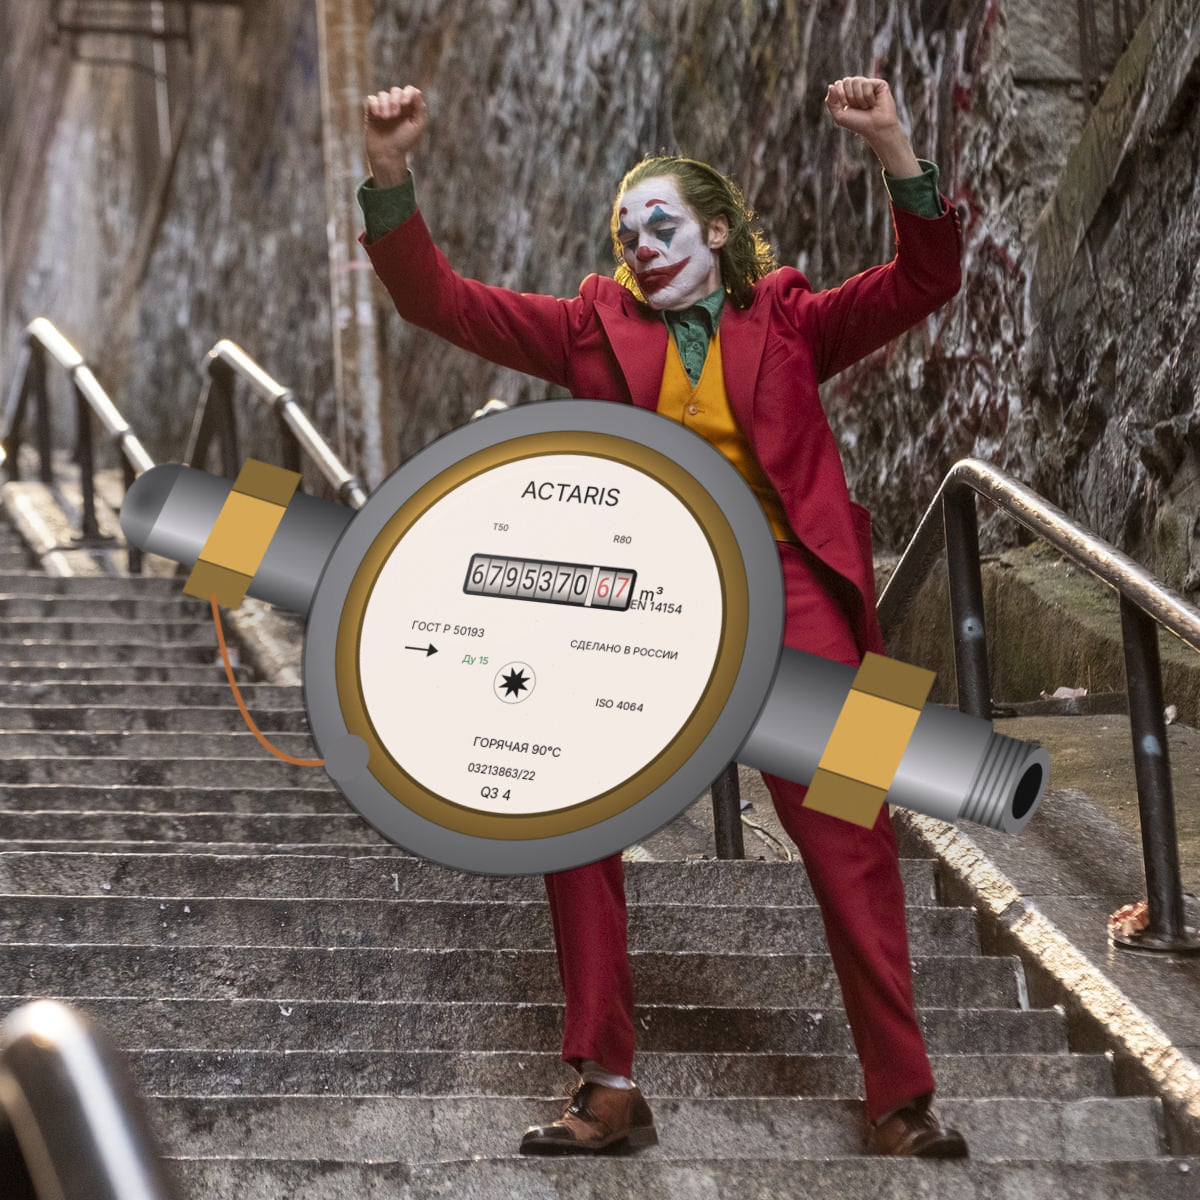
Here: 6795370.67 m³
